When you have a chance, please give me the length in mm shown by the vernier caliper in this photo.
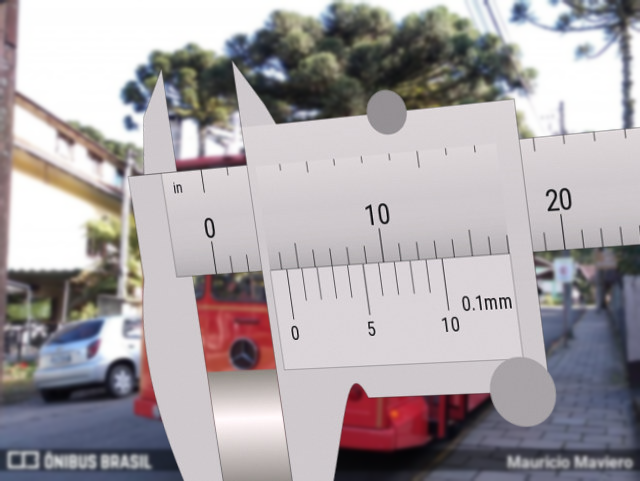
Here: 4.3 mm
